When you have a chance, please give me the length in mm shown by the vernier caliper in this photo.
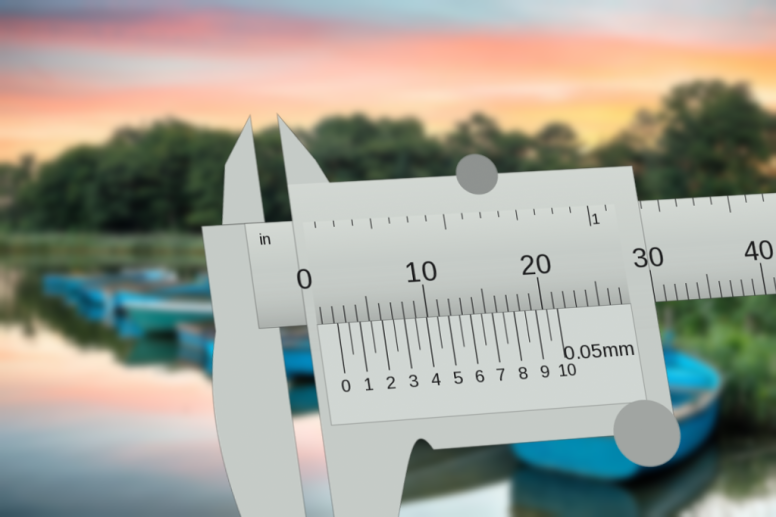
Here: 2.3 mm
